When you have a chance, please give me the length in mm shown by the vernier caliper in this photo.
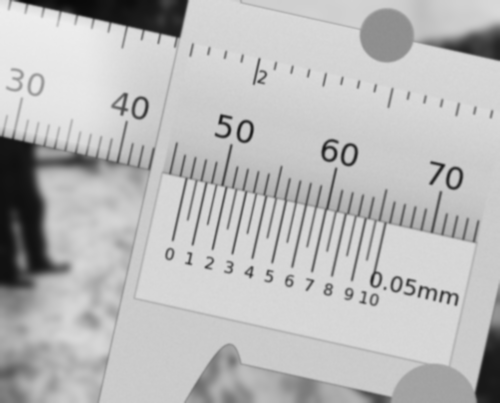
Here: 46.6 mm
